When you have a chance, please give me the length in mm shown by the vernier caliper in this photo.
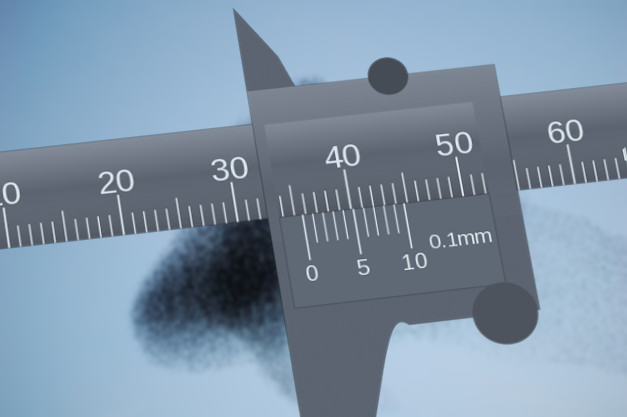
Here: 35.7 mm
